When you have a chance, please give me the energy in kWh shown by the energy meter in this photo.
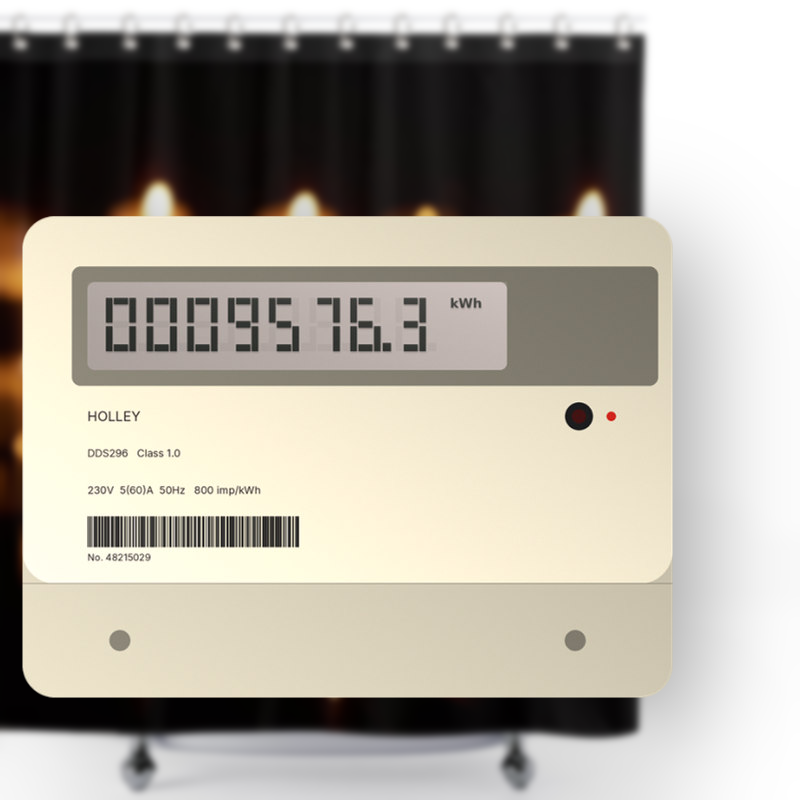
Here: 9576.3 kWh
